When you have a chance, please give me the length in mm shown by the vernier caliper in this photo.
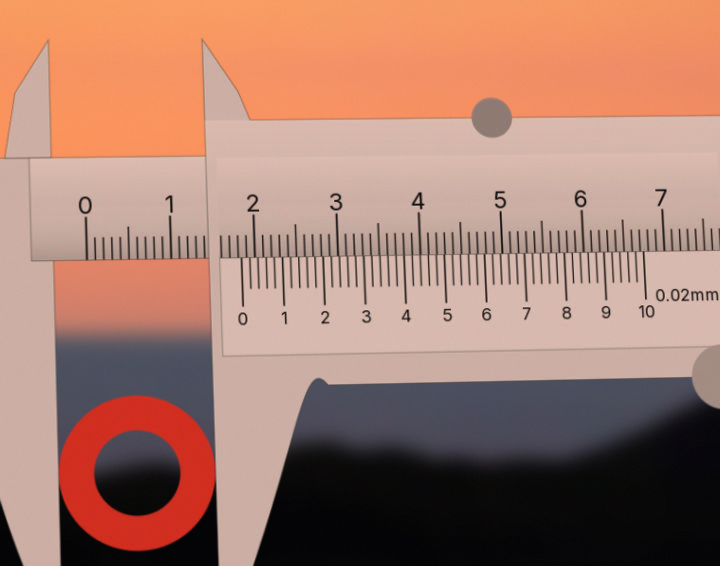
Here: 18.4 mm
